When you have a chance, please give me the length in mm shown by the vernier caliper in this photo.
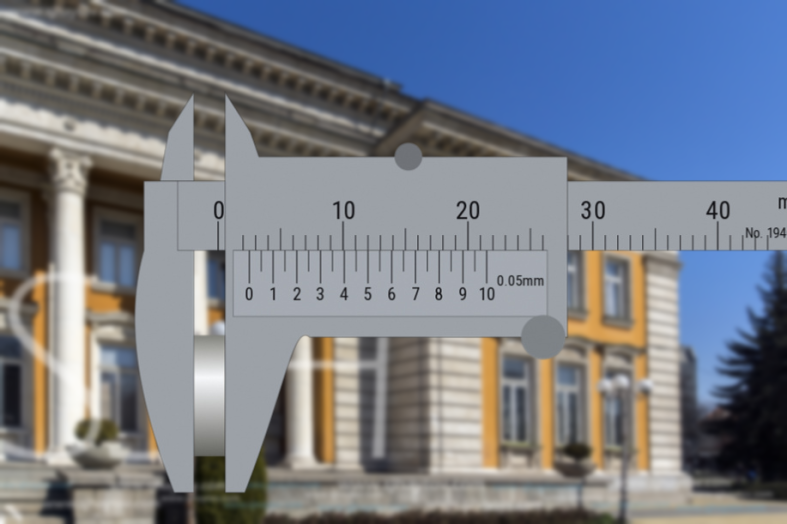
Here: 2.5 mm
